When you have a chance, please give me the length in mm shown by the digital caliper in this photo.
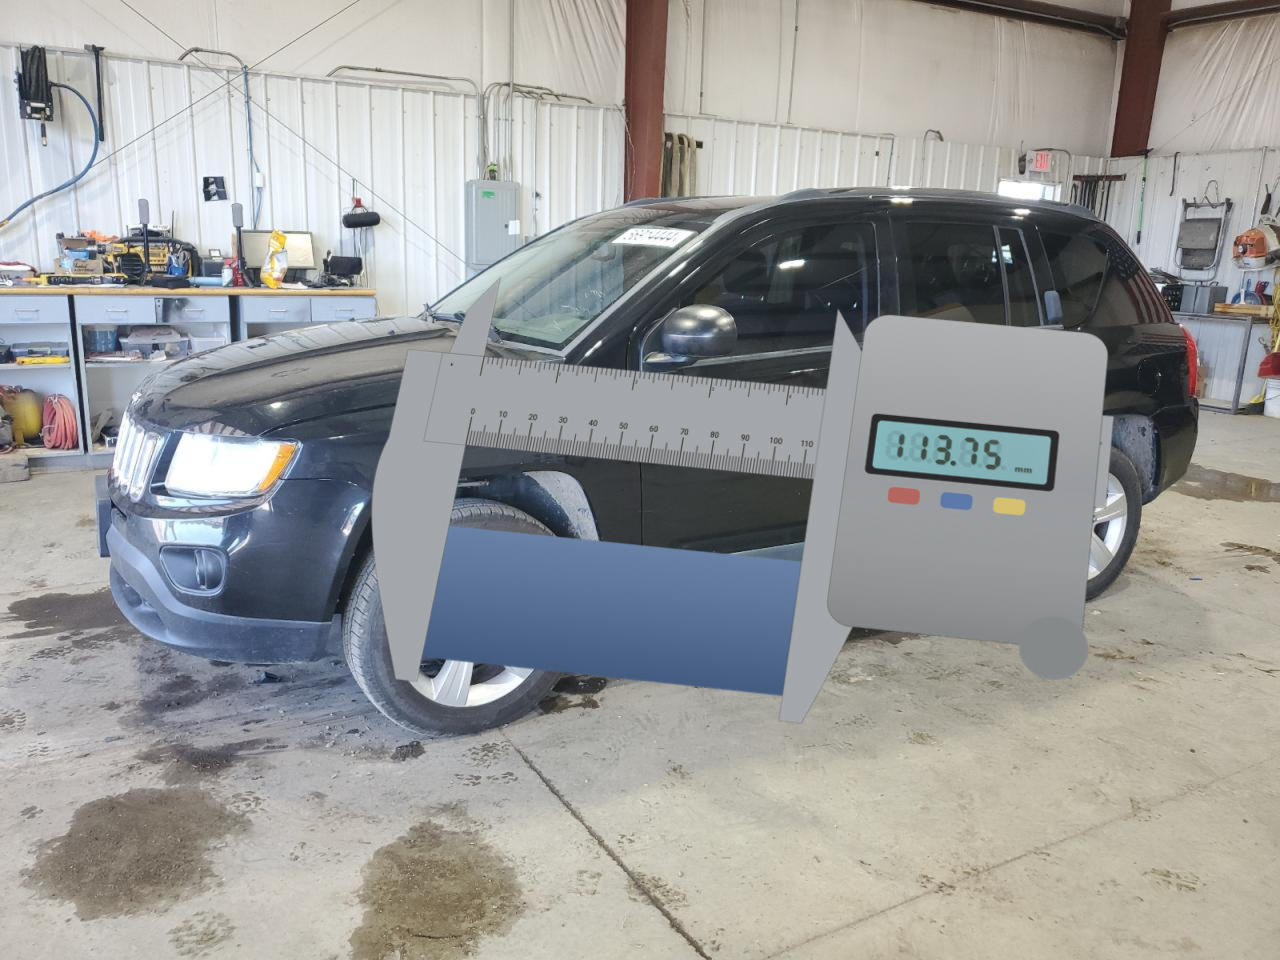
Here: 113.75 mm
